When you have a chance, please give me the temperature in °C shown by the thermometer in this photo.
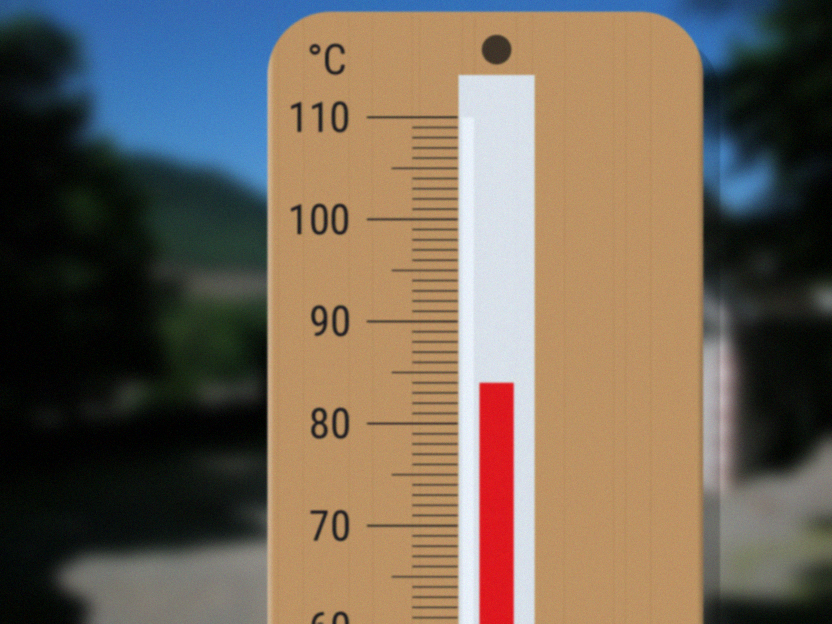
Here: 84 °C
